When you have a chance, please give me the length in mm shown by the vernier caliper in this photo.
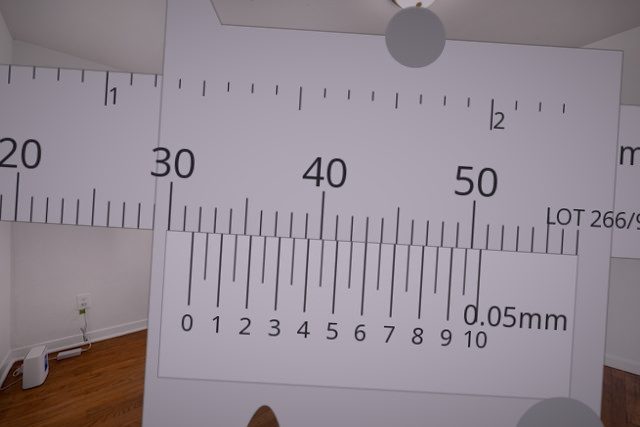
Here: 31.6 mm
